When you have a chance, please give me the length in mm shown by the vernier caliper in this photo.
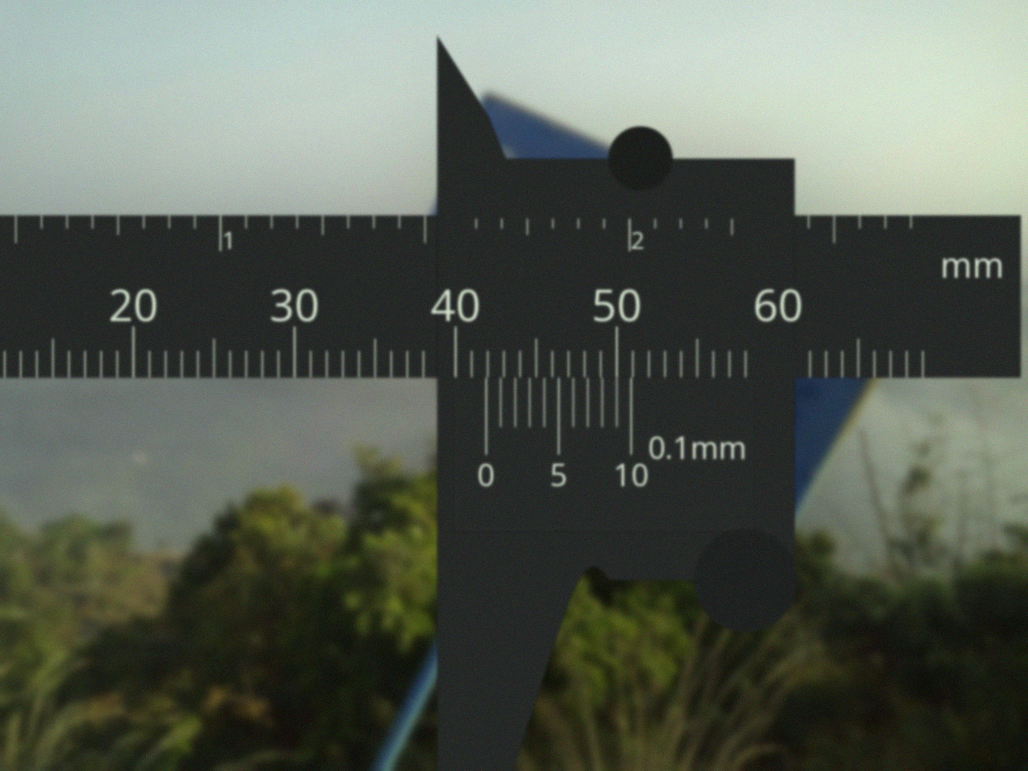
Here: 41.9 mm
